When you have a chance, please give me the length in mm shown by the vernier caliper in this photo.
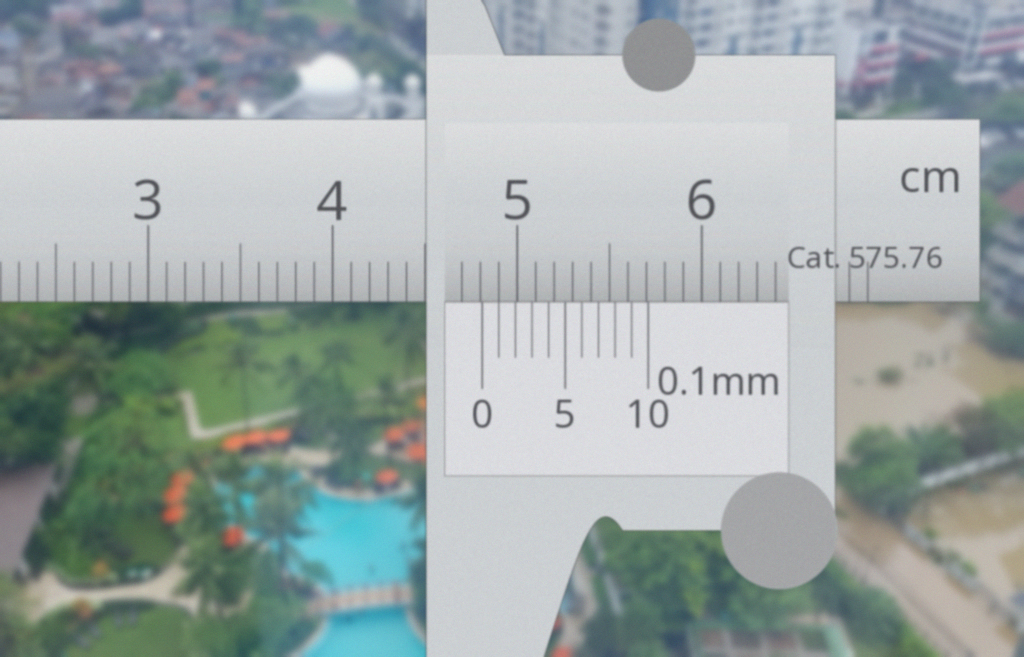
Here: 48.1 mm
